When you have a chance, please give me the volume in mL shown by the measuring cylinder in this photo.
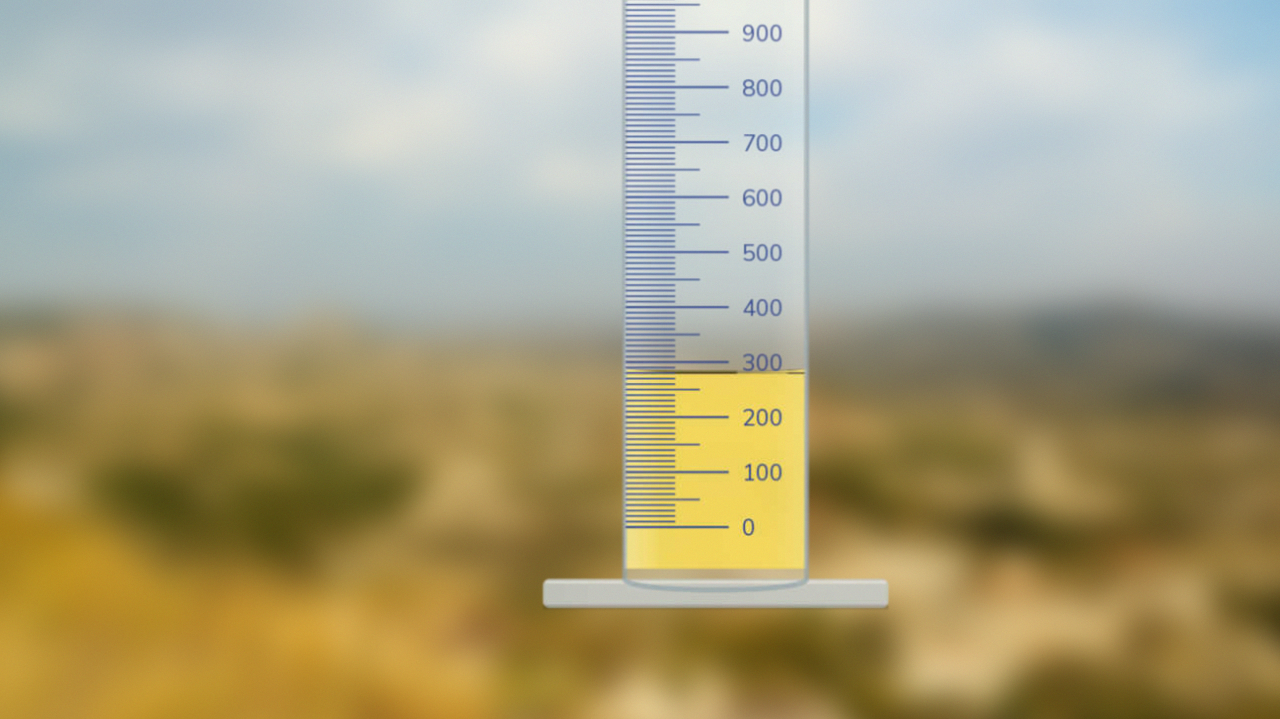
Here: 280 mL
